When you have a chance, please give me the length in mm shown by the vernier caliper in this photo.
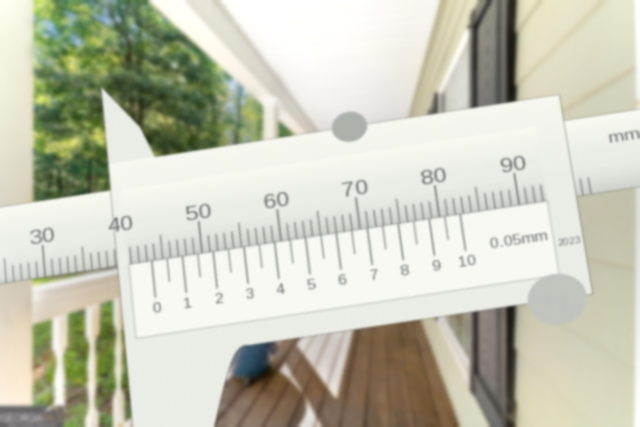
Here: 43.6 mm
